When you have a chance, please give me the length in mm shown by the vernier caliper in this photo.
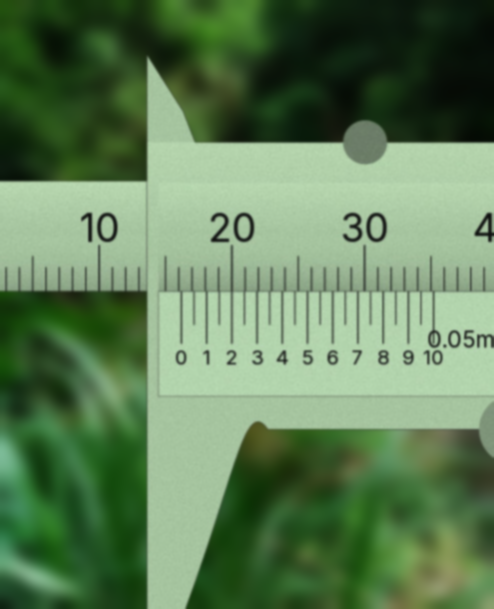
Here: 16.2 mm
